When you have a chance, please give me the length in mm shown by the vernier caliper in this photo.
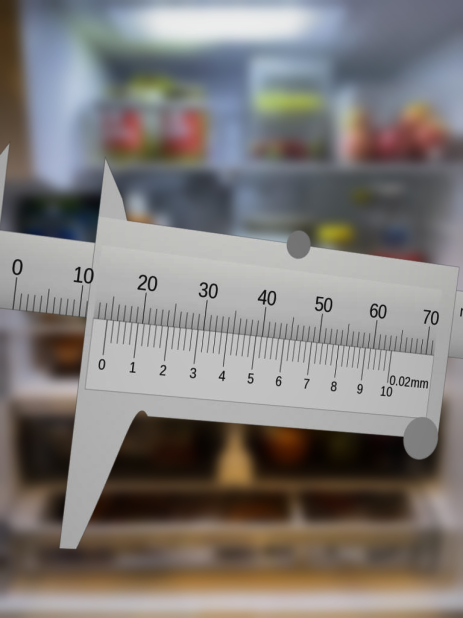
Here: 14.4 mm
